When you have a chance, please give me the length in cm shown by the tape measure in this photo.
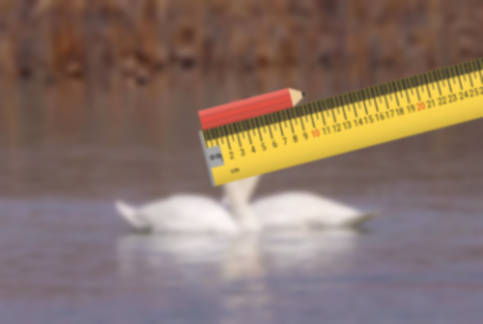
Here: 10 cm
